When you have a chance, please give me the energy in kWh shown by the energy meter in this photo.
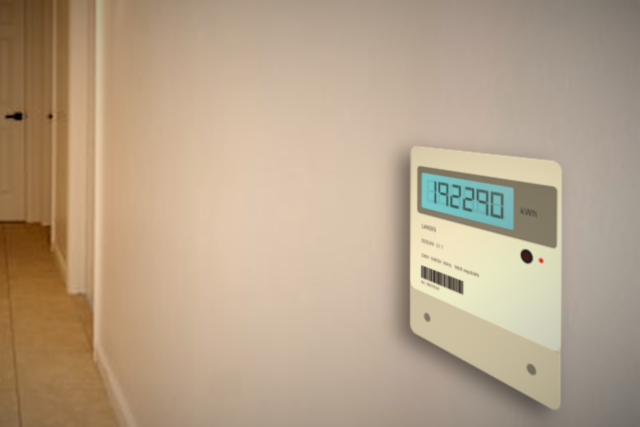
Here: 192290 kWh
